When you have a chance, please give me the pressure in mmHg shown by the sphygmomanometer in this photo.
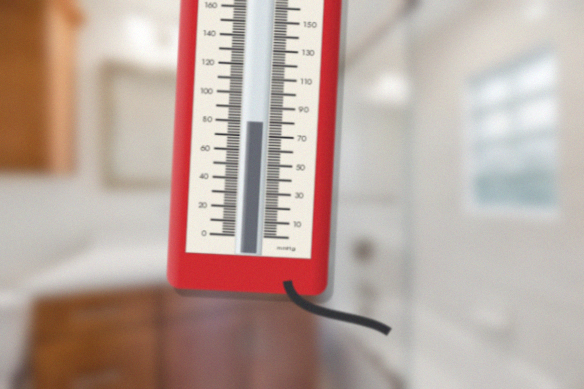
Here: 80 mmHg
